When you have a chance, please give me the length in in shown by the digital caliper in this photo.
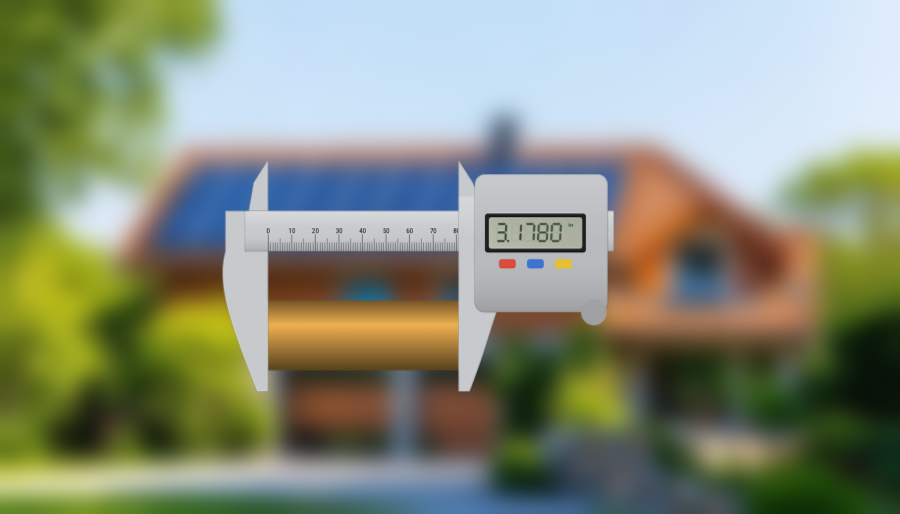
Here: 3.1780 in
